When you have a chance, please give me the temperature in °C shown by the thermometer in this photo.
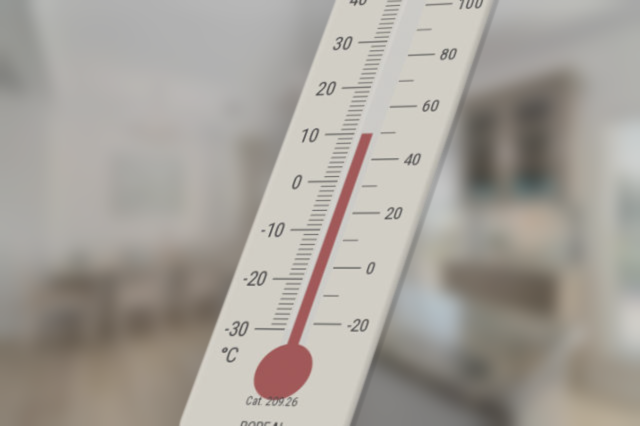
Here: 10 °C
